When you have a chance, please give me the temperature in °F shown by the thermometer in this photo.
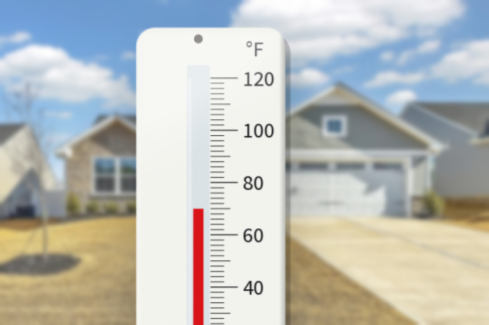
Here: 70 °F
